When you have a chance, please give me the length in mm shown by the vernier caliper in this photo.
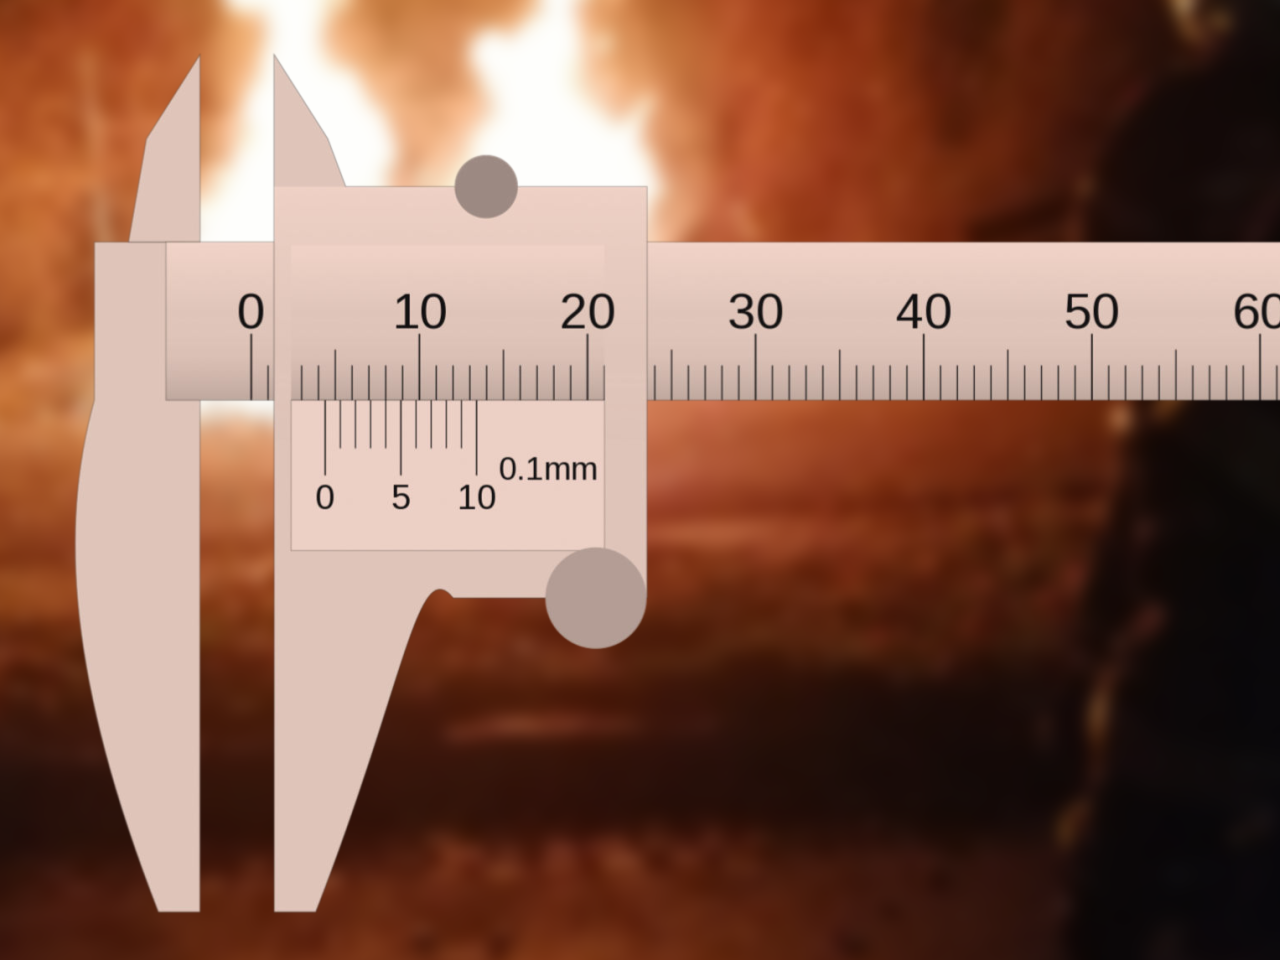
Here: 4.4 mm
